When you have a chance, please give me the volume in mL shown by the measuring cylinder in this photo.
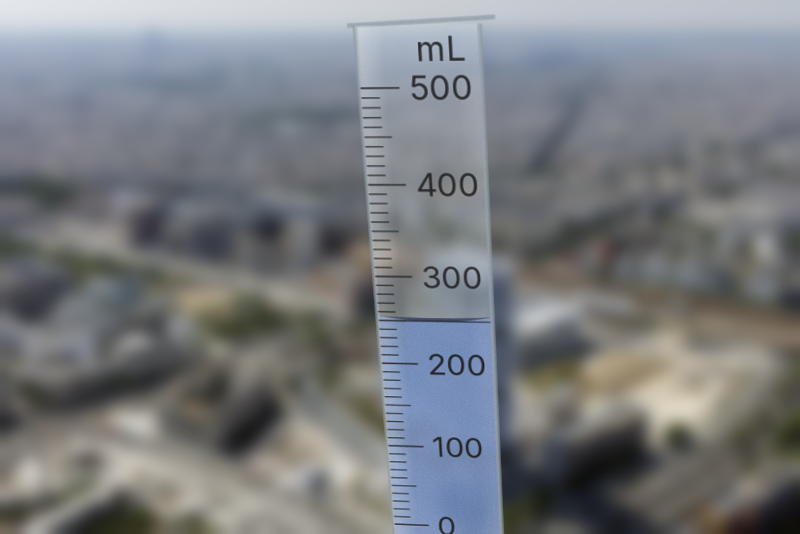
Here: 250 mL
